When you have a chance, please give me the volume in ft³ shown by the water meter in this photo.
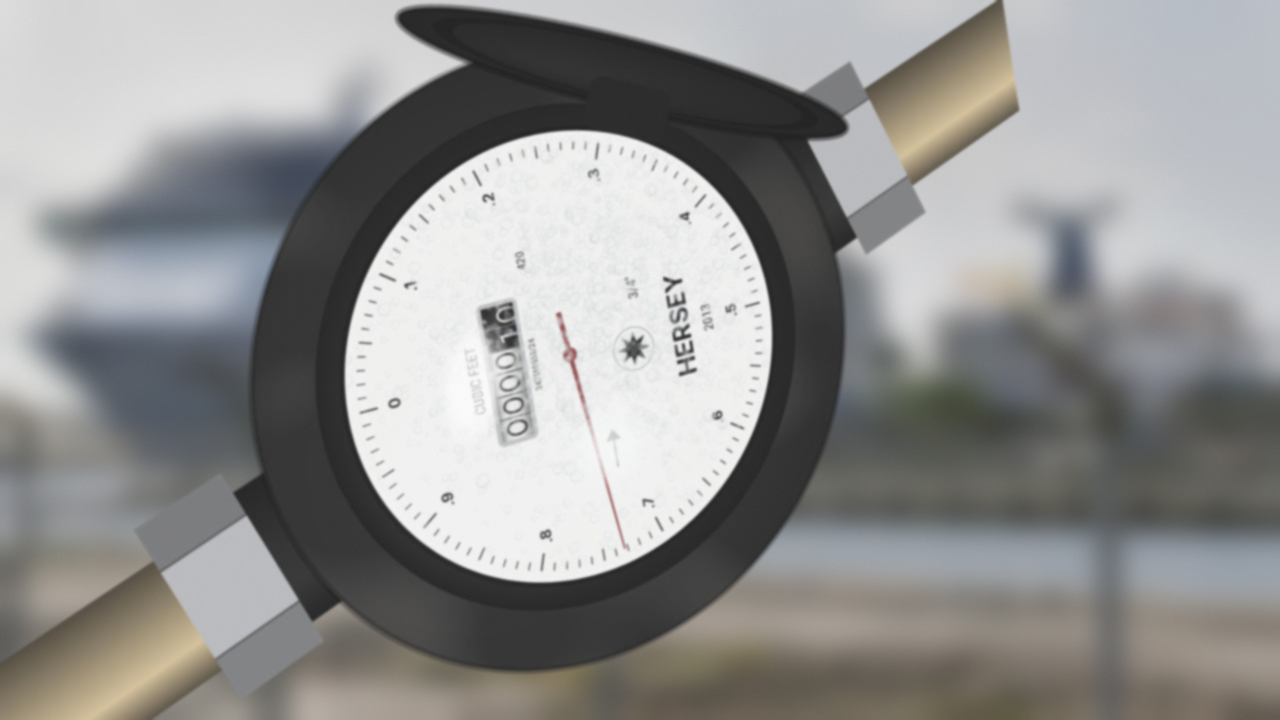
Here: 9.73 ft³
